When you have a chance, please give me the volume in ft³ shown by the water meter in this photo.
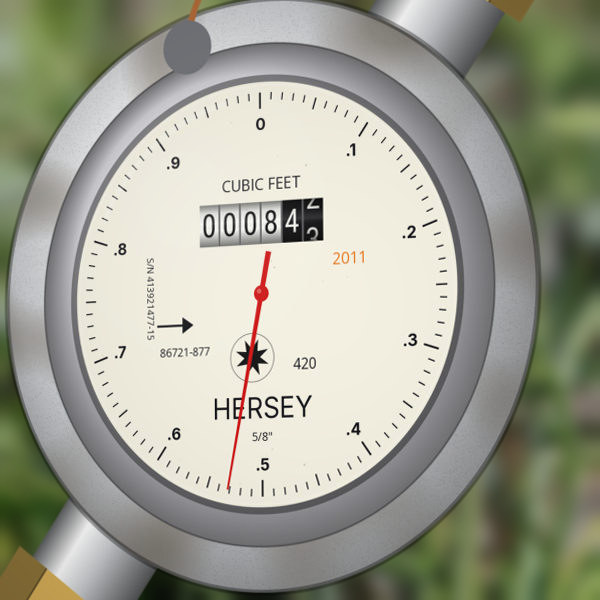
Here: 842.53 ft³
